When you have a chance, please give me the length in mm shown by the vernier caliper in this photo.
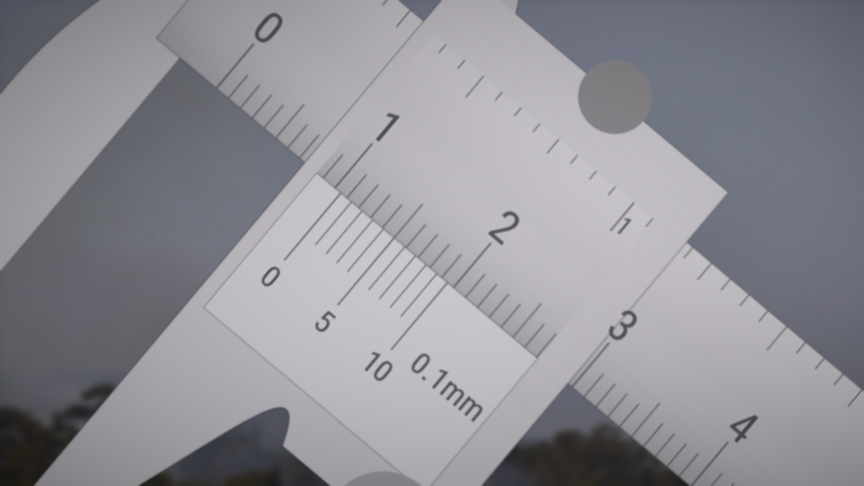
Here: 10.5 mm
